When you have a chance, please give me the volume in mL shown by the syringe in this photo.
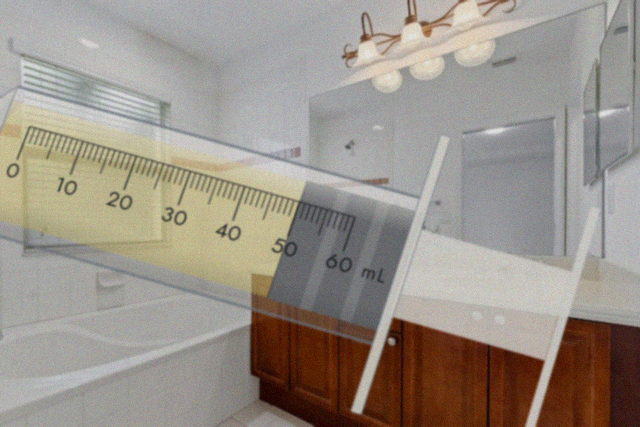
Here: 50 mL
